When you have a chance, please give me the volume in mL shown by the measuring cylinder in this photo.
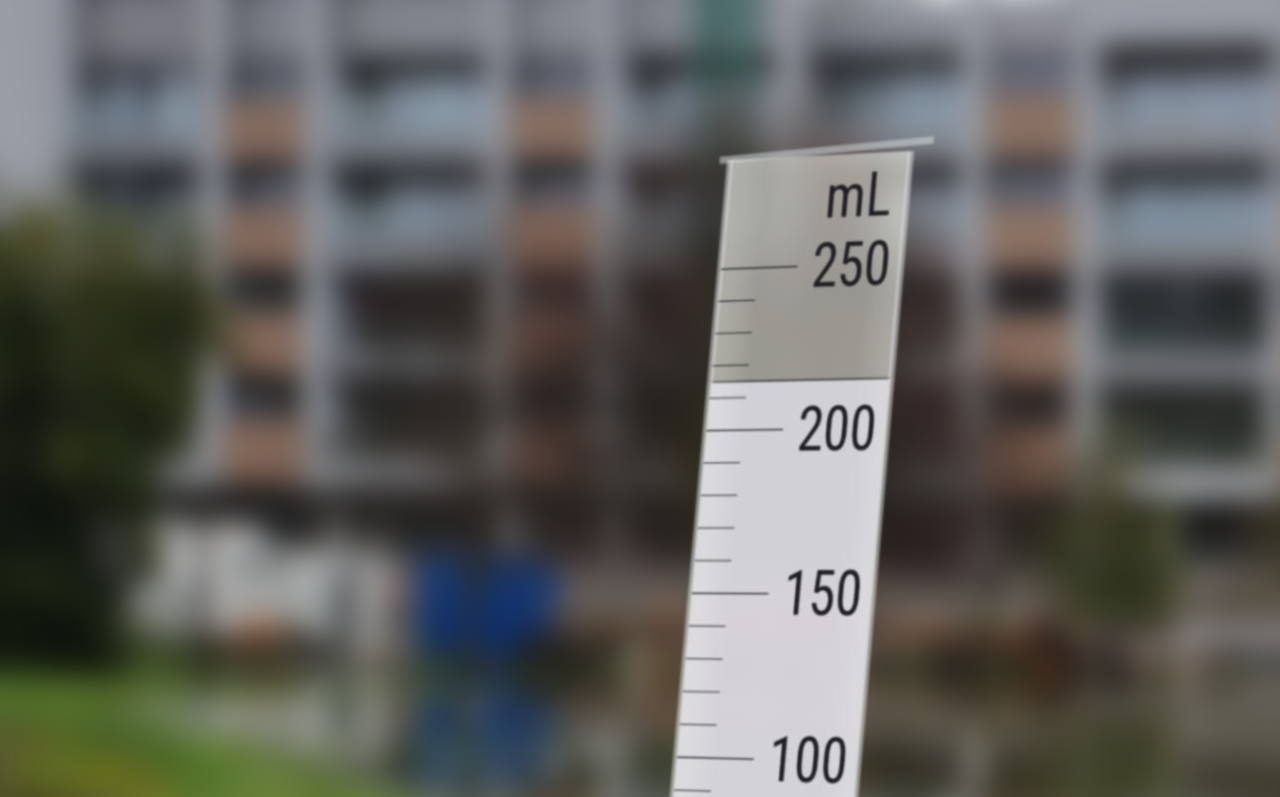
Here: 215 mL
